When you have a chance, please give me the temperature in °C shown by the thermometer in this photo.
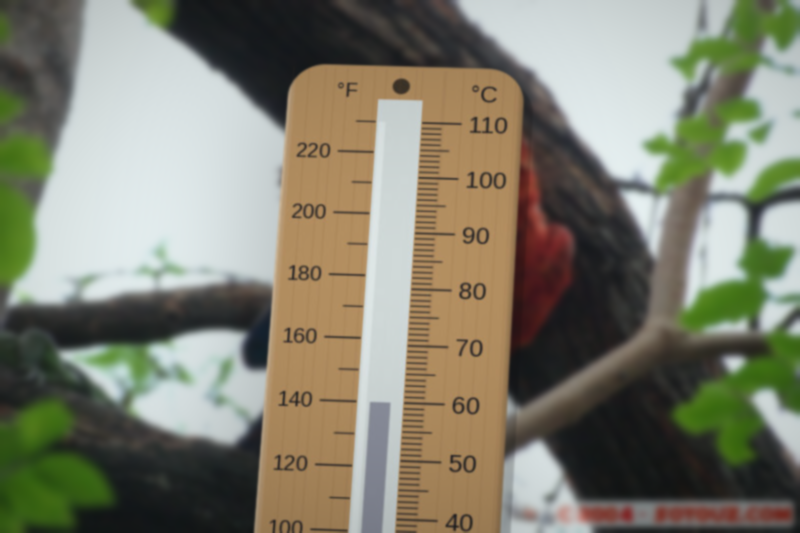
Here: 60 °C
